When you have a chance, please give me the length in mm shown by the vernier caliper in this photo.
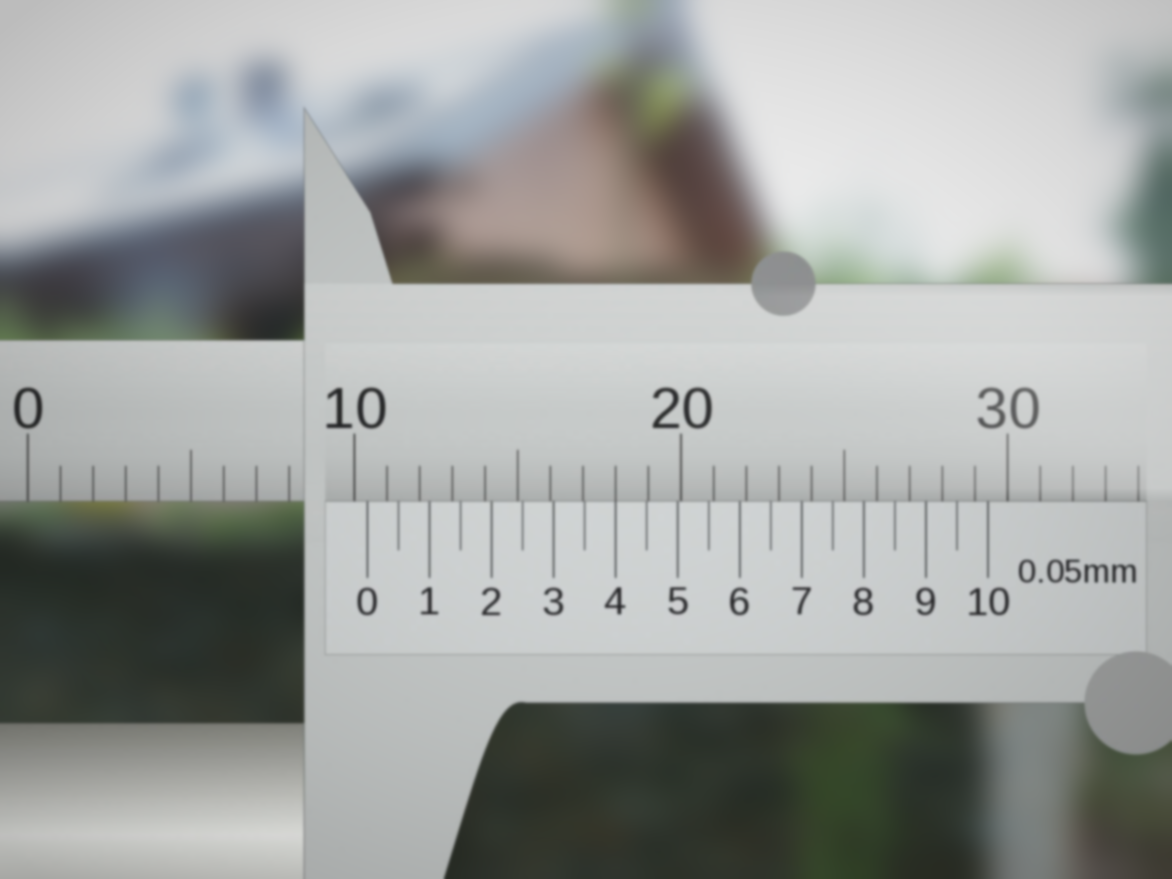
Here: 10.40 mm
